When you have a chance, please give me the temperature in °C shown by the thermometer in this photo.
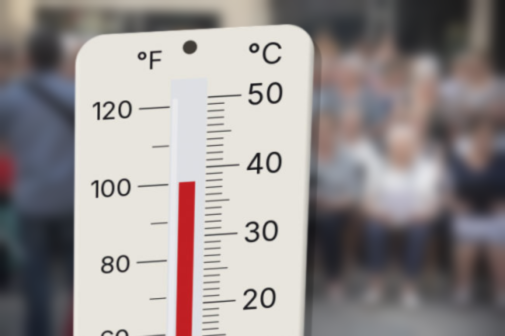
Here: 38 °C
